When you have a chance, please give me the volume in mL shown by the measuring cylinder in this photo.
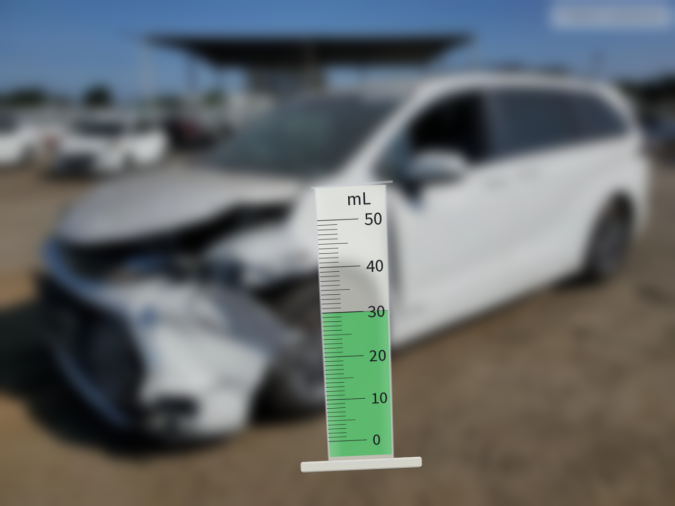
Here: 30 mL
